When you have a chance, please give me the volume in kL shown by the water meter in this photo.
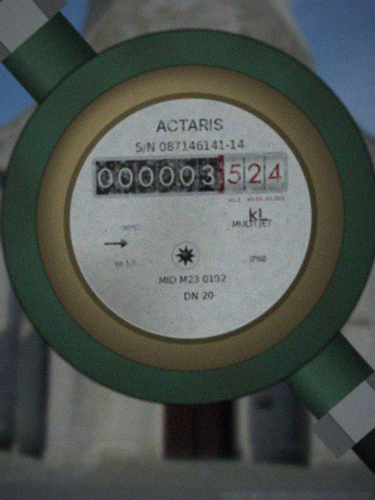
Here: 3.524 kL
